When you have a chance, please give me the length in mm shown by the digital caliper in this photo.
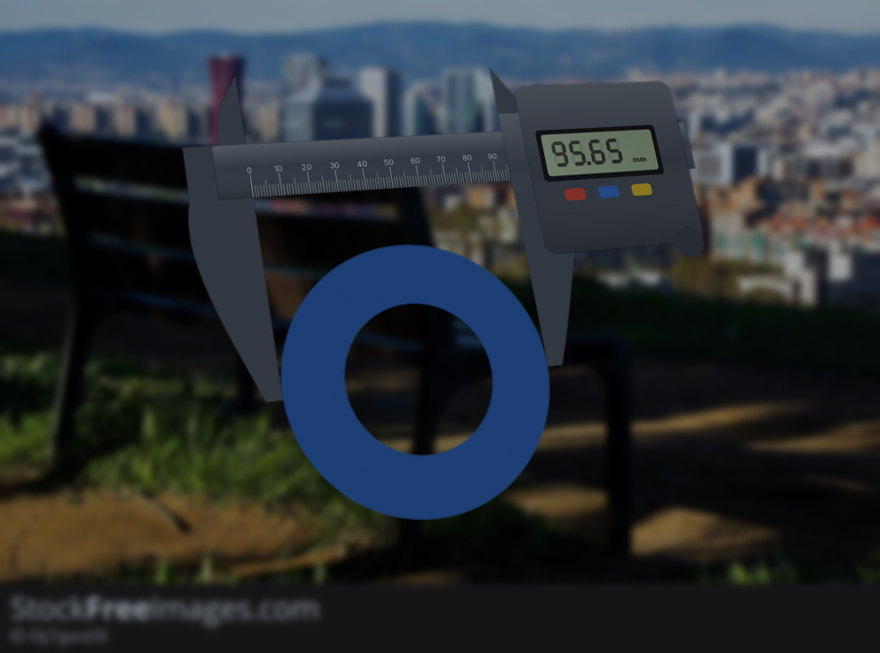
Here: 95.65 mm
